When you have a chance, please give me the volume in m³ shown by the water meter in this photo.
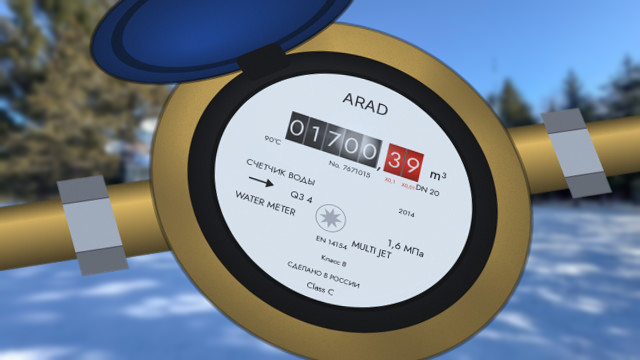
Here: 1700.39 m³
